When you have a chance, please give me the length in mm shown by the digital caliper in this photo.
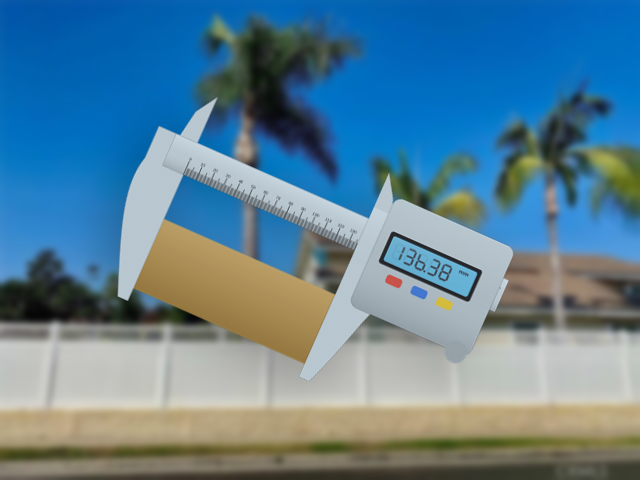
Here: 136.38 mm
